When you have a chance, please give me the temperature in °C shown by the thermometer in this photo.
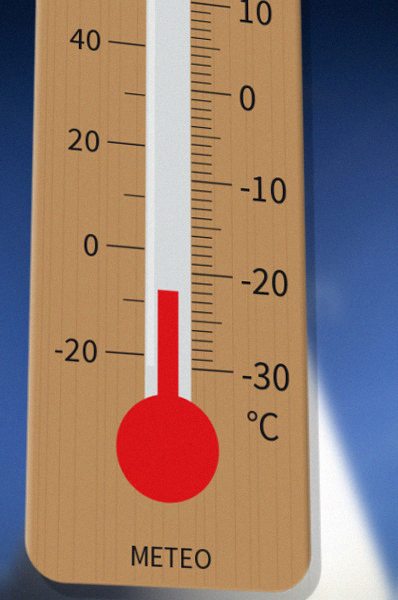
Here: -22 °C
